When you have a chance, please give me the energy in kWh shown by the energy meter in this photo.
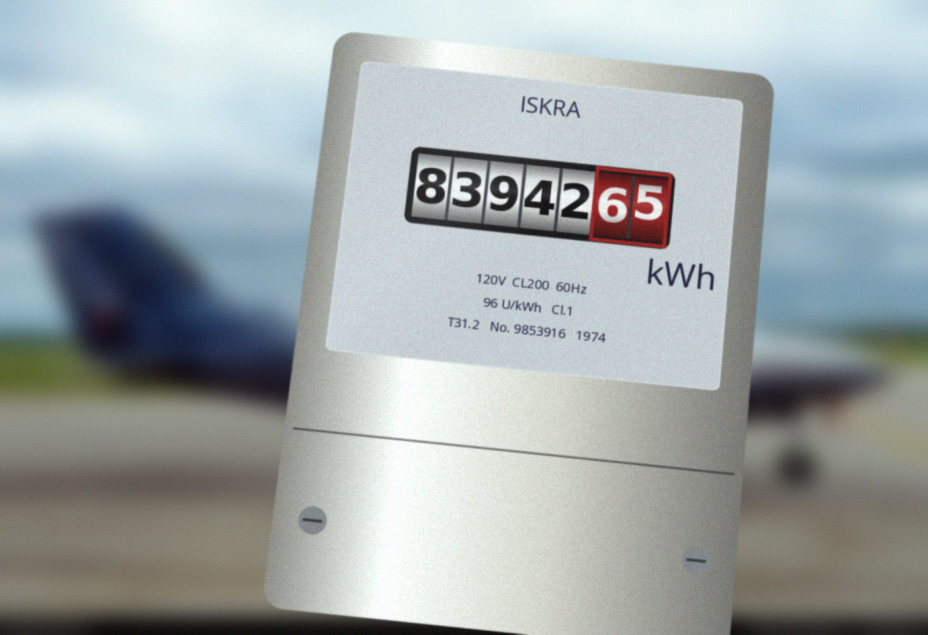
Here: 83942.65 kWh
